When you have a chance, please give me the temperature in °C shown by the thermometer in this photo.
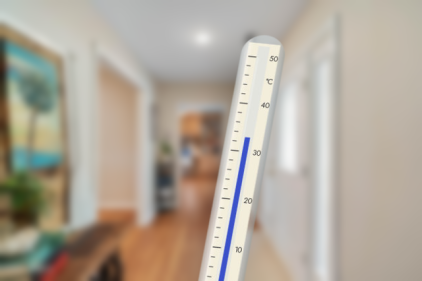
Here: 33 °C
